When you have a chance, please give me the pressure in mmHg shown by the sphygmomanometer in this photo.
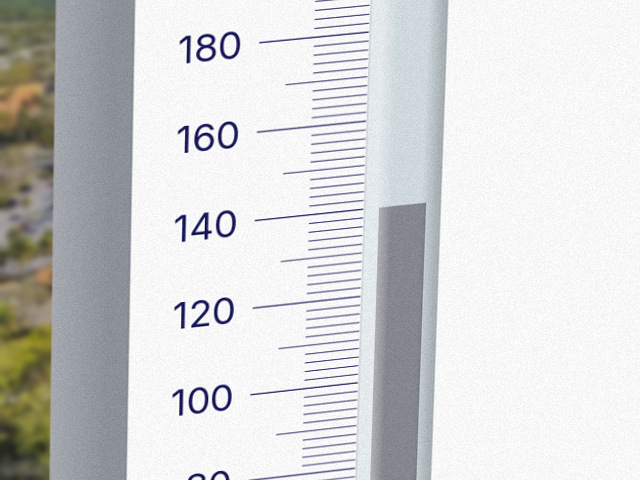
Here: 140 mmHg
